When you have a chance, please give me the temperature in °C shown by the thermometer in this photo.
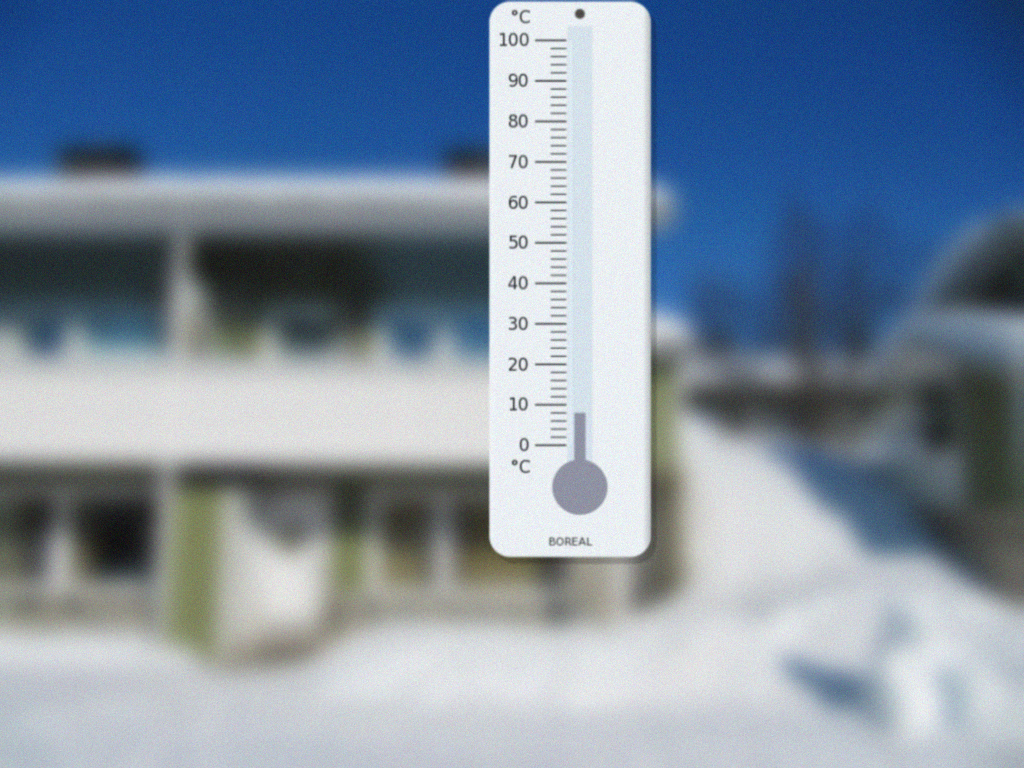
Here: 8 °C
